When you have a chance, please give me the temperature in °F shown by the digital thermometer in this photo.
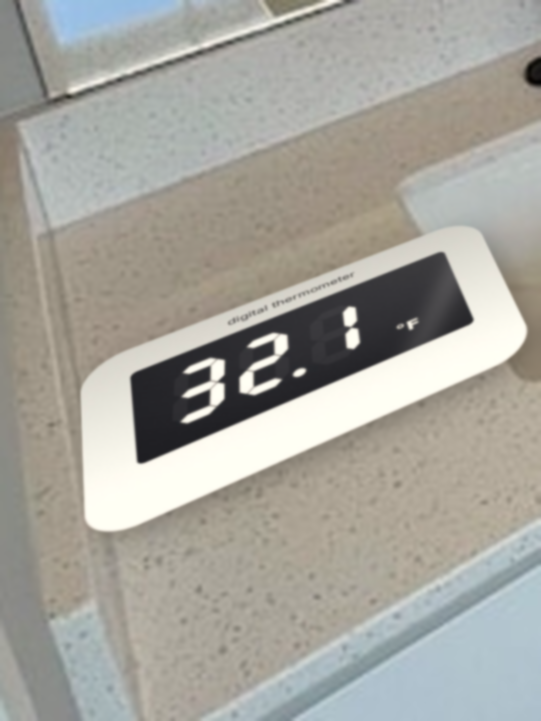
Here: 32.1 °F
